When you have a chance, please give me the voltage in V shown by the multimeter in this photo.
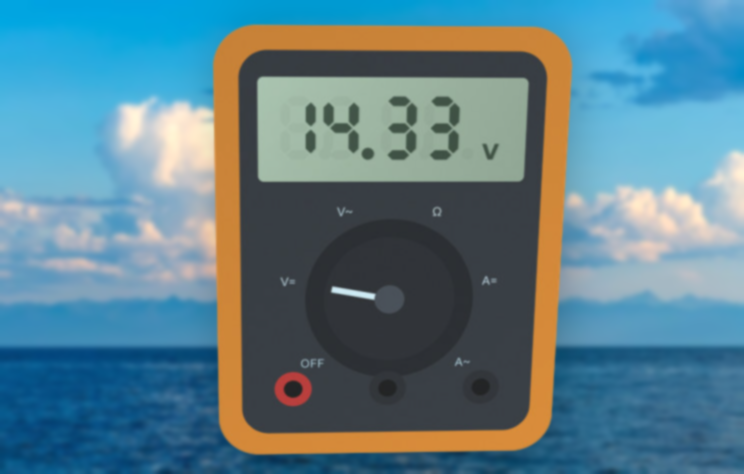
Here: 14.33 V
